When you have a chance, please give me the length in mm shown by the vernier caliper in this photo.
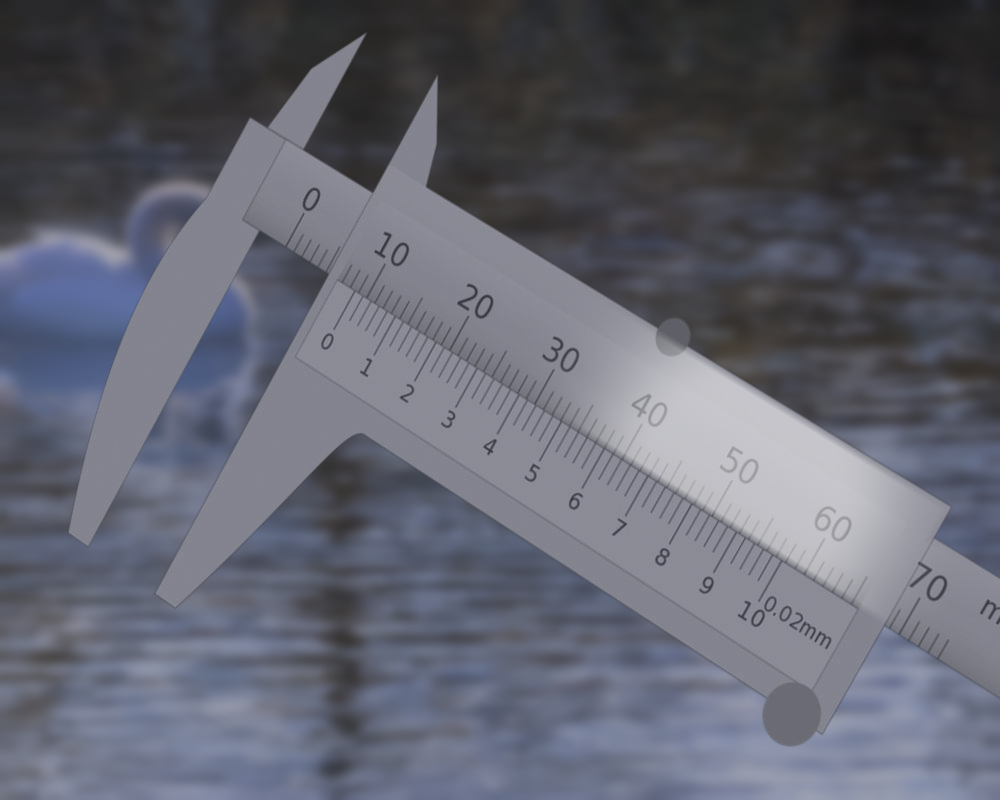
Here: 8.6 mm
